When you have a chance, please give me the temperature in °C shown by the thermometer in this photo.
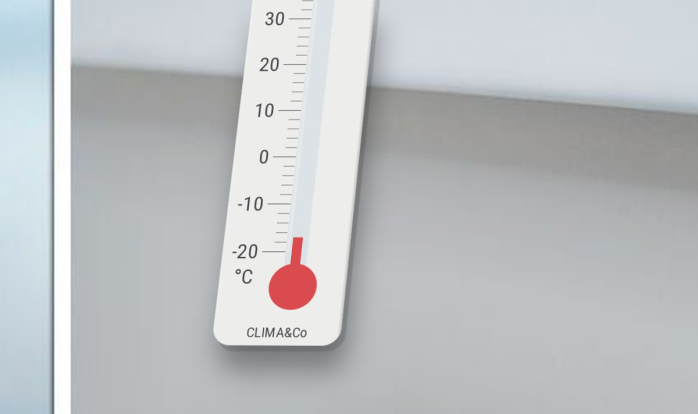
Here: -17 °C
